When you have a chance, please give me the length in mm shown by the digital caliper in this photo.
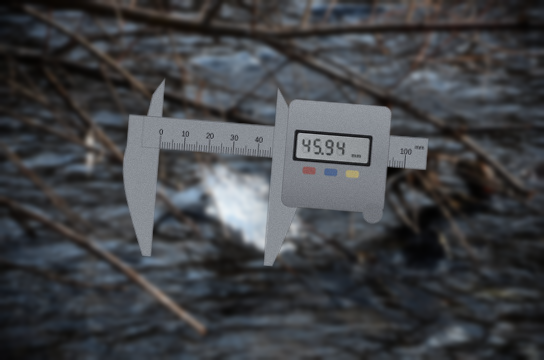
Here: 45.94 mm
